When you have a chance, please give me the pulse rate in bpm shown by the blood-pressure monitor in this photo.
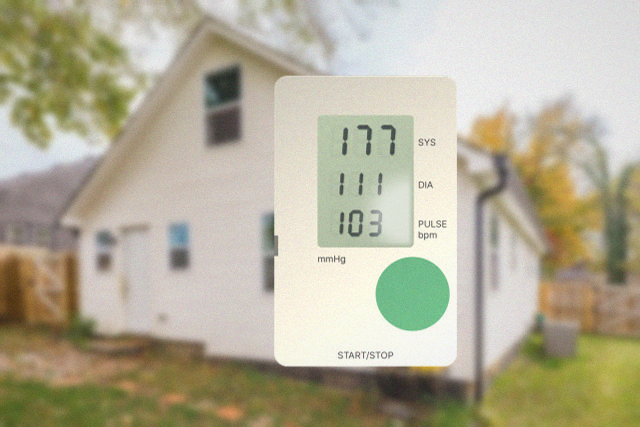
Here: 103 bpm
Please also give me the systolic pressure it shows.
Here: 177 mmHg
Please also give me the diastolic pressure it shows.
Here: 111 mmHg
